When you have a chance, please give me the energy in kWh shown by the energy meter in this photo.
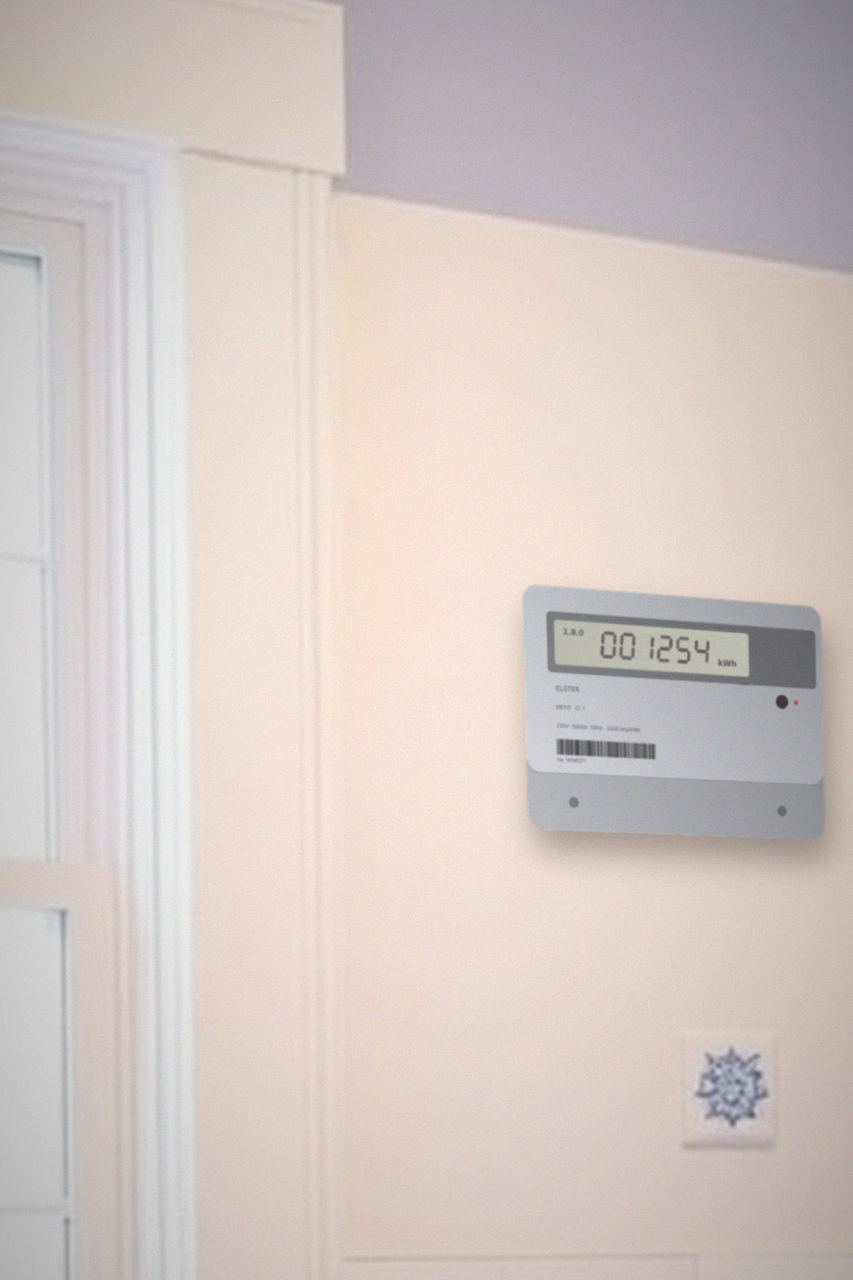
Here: 1254 kWh
